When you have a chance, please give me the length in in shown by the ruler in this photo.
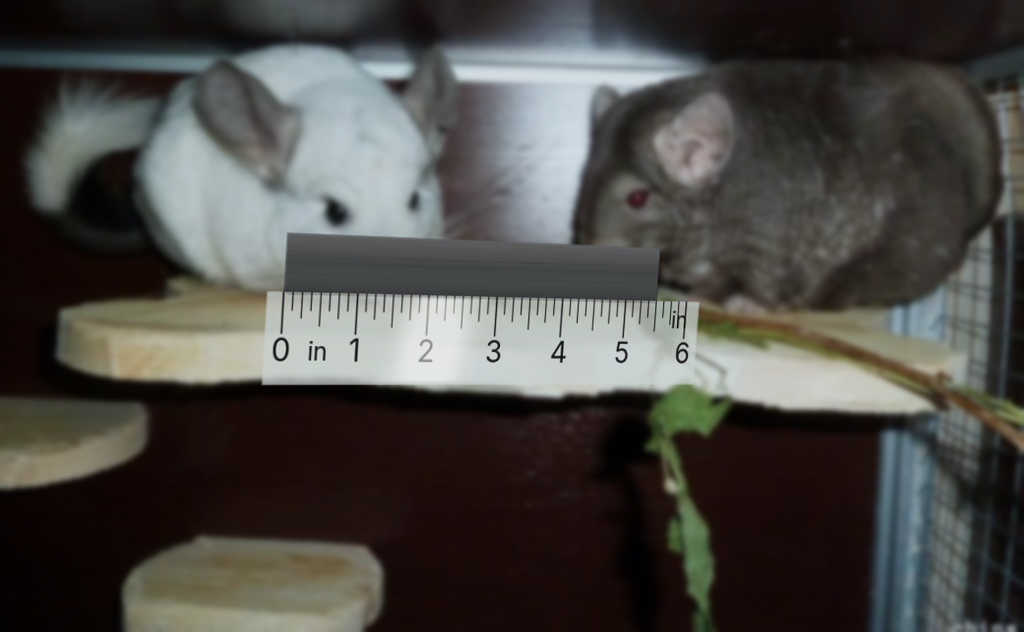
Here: 5.5 in
